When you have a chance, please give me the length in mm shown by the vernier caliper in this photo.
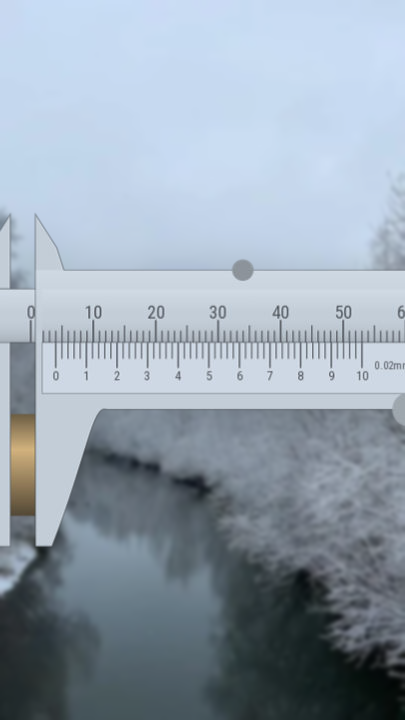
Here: 4.0 mm
